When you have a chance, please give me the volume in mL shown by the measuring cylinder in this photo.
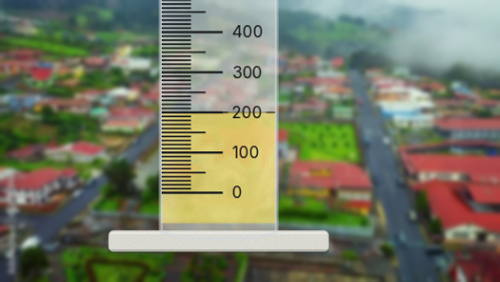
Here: 200 mL
